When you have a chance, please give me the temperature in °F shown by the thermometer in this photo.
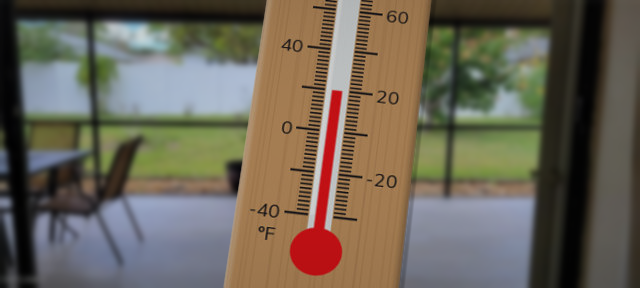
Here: 20 °F
